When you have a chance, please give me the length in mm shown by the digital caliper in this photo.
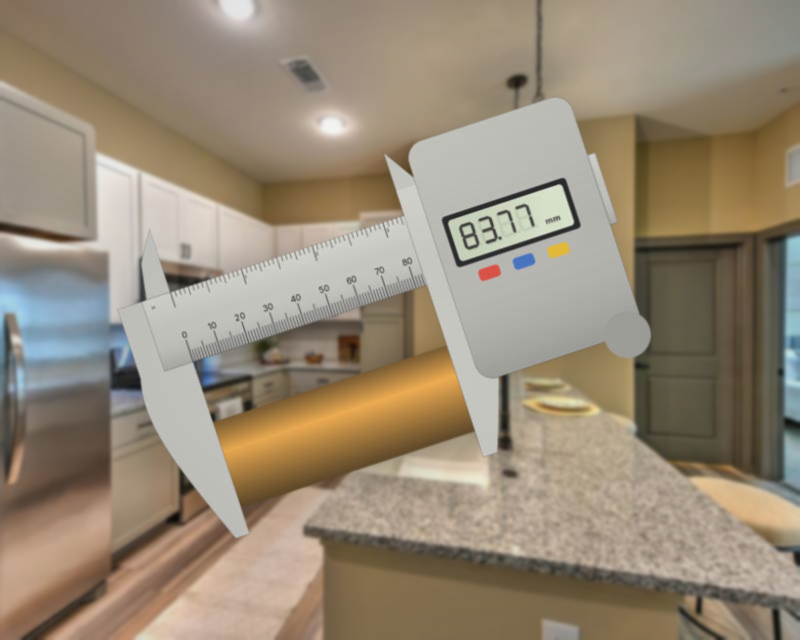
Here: 83.77 mm
